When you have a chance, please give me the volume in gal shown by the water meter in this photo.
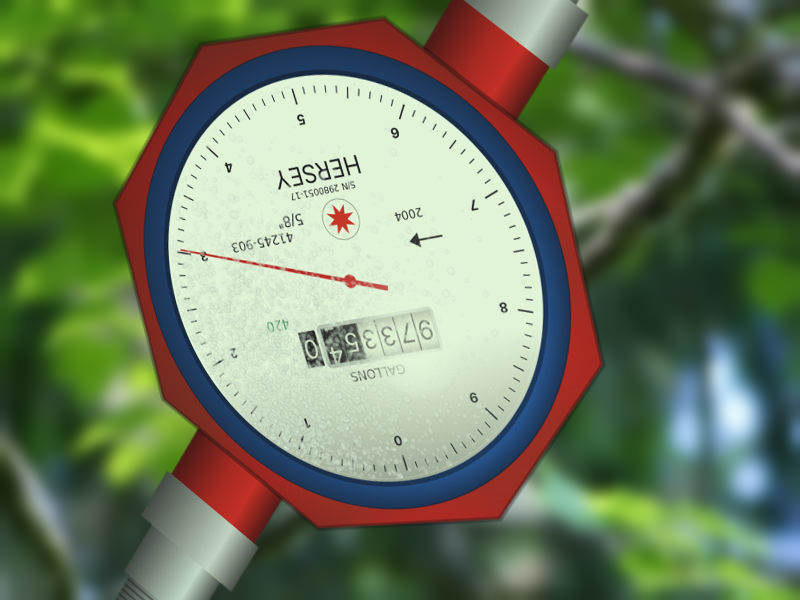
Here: 9733543.0 gal
